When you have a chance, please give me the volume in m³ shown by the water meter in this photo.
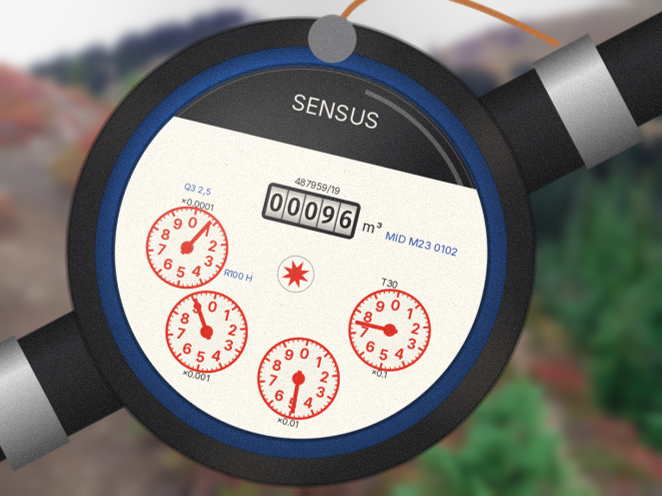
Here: 96.7490 m³
